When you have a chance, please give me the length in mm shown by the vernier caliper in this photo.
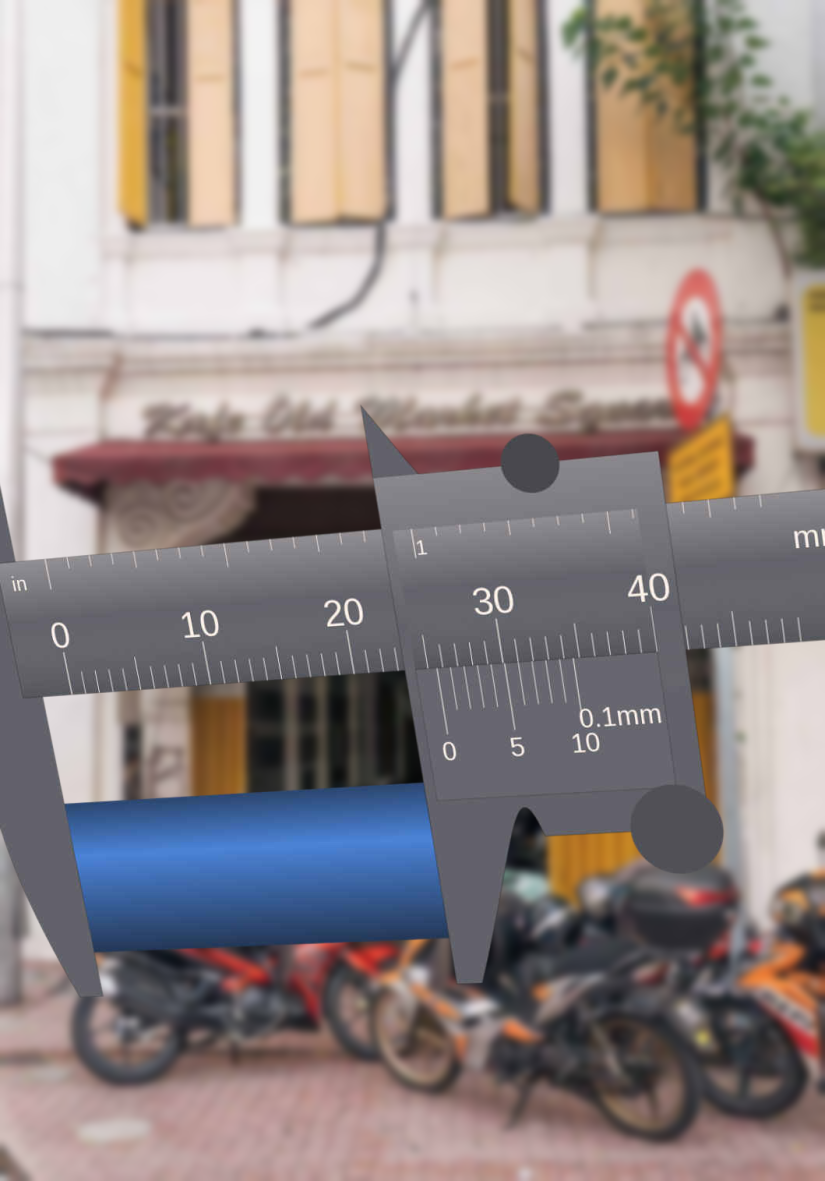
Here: 25.6 mm
